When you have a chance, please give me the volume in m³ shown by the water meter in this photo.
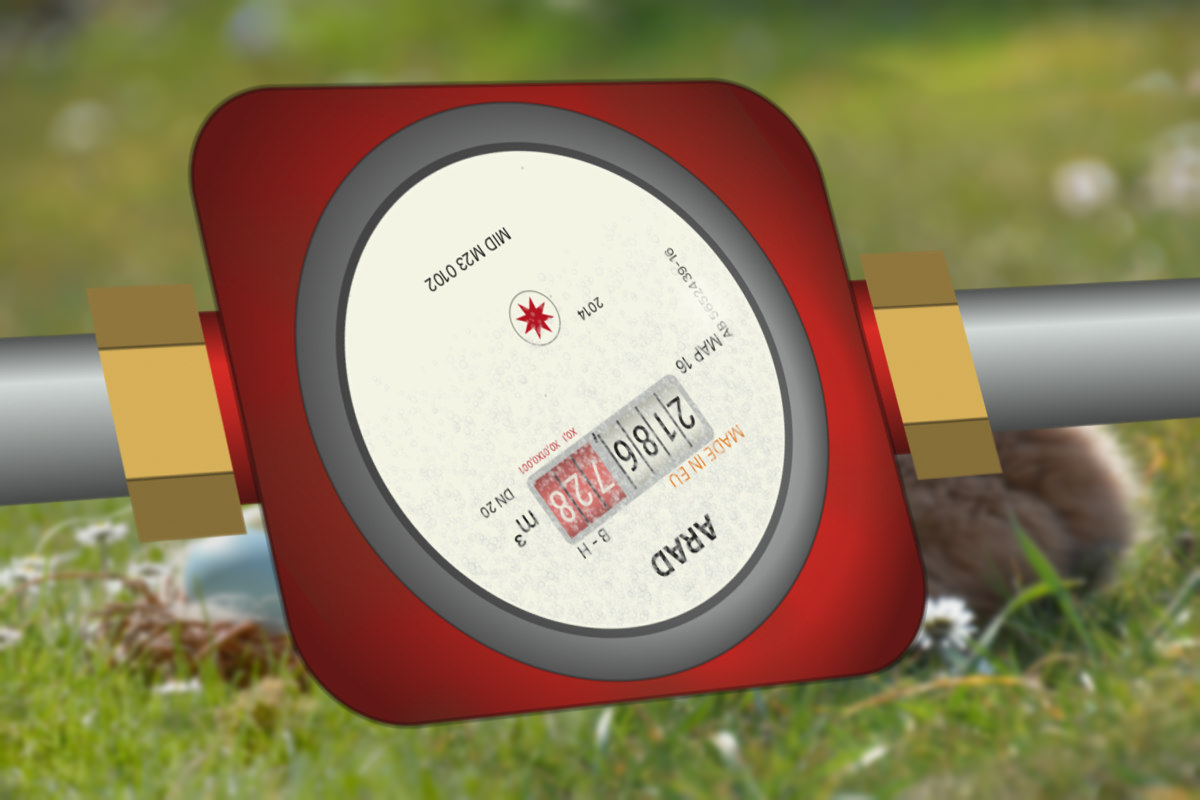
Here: 2186.728 m³
